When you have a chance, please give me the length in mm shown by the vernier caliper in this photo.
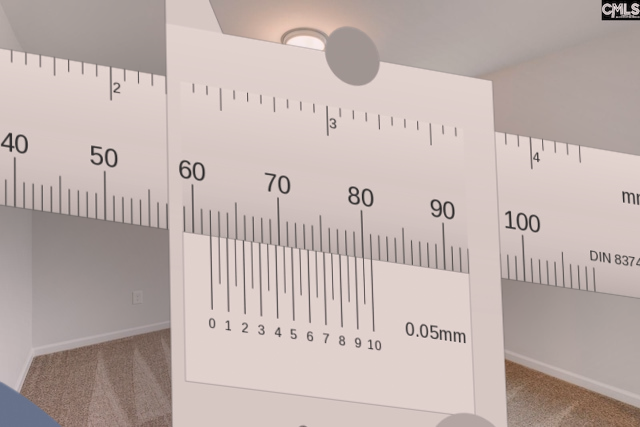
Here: 62.0 mm
